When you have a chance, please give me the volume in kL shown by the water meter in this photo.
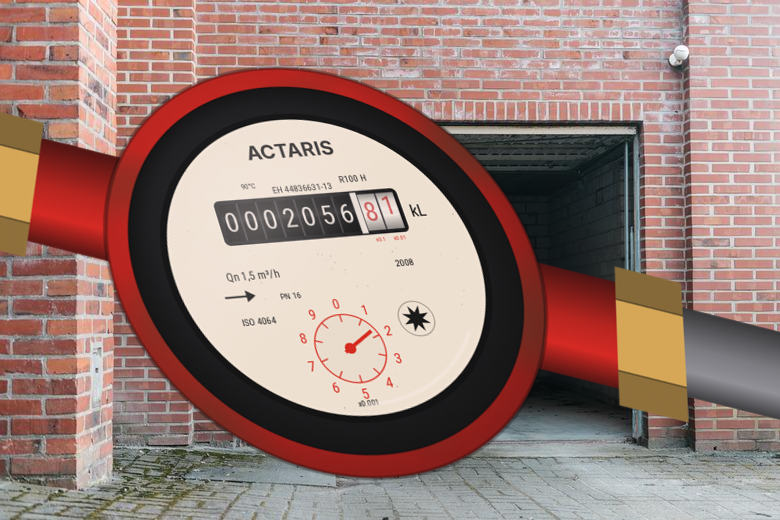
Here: 2056.811 kL
